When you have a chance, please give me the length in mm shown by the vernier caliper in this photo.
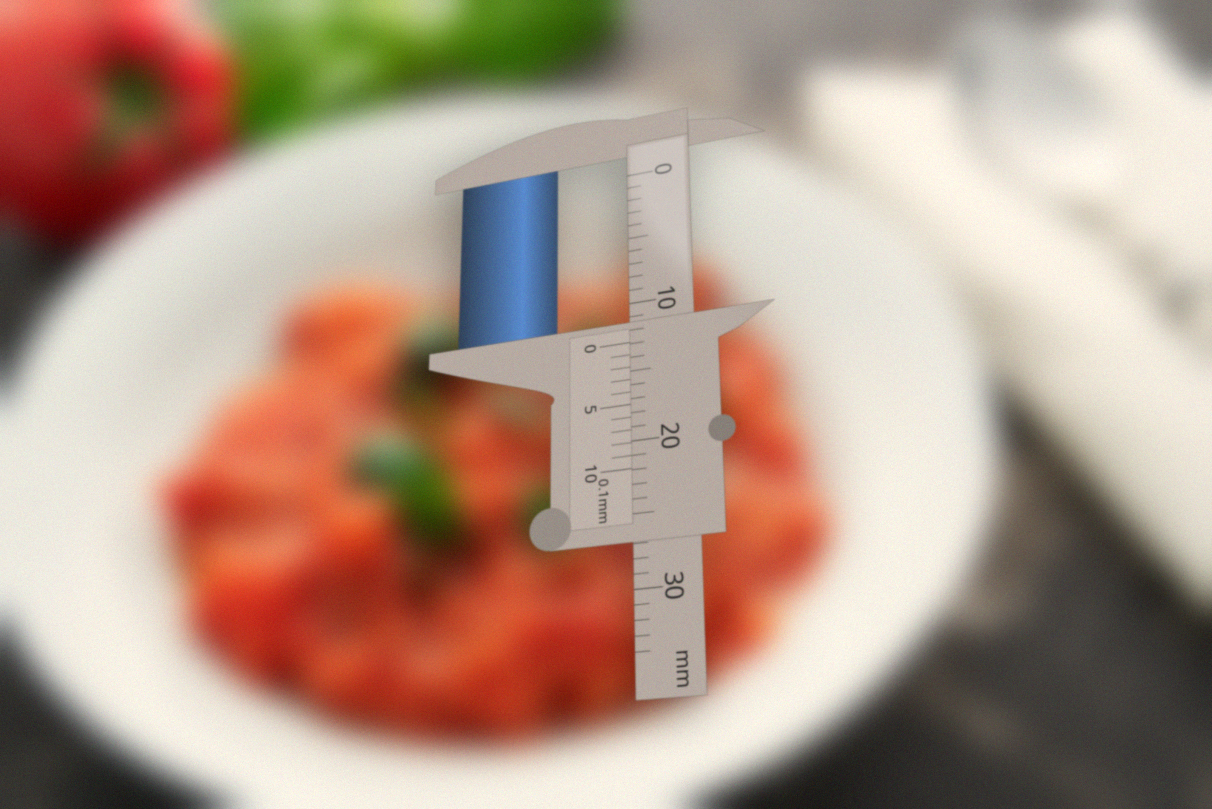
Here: 12.9 mm
